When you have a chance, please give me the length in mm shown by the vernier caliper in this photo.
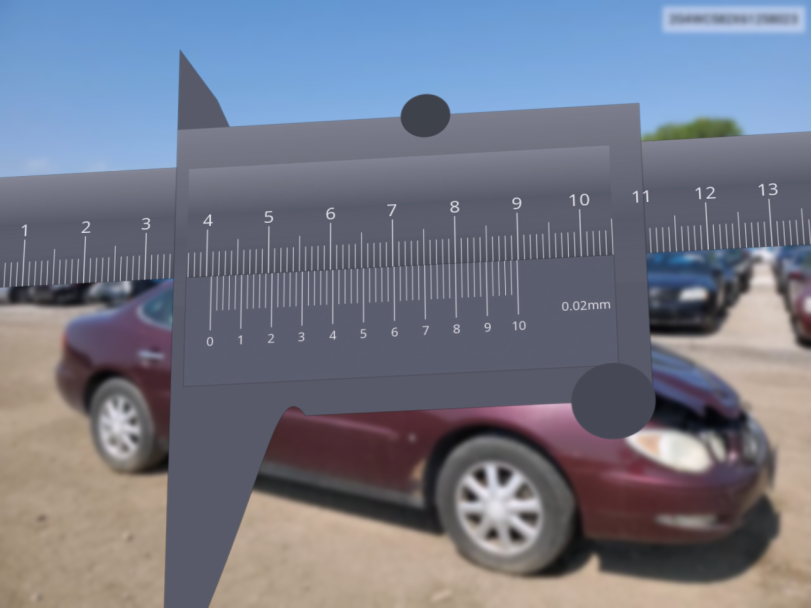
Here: 40.8 mm
